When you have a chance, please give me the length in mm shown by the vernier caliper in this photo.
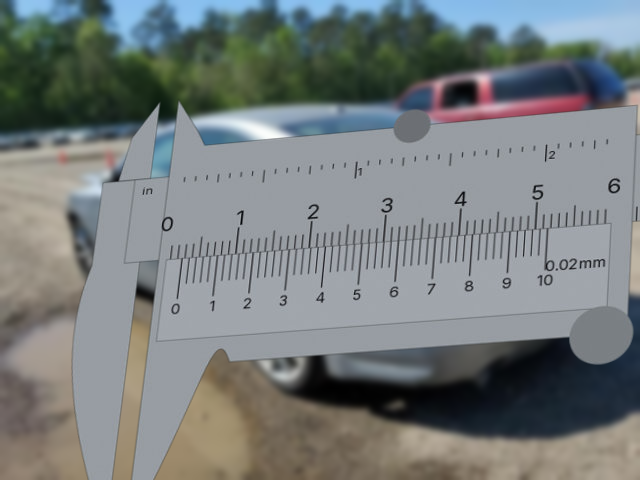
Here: 2.6 mm
